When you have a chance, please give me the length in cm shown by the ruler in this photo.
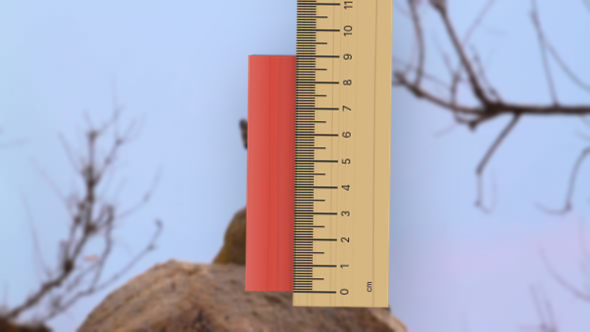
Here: 9 cm
